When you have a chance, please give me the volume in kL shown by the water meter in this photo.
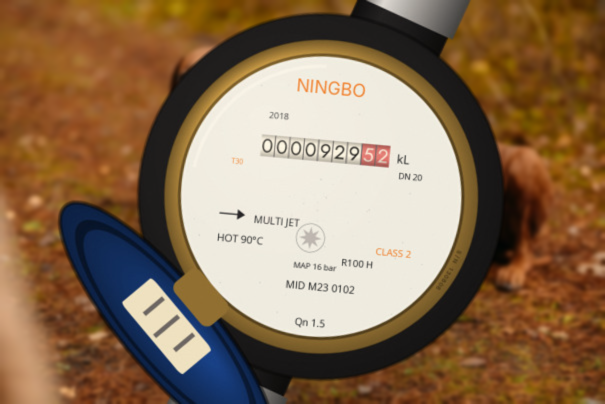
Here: 929.52 kL
